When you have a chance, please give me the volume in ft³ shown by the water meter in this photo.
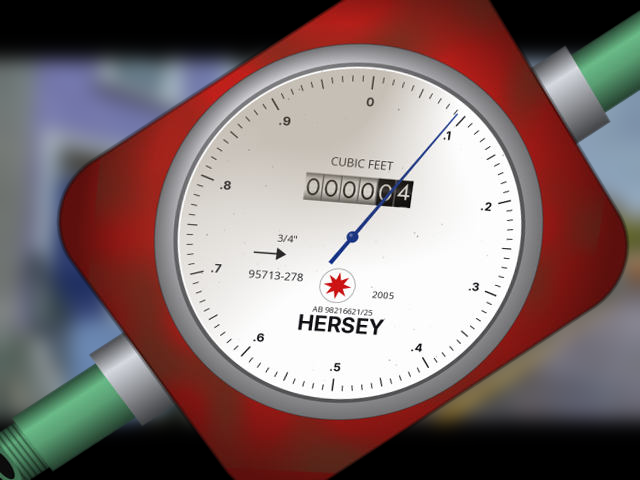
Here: 4.09 ft³
